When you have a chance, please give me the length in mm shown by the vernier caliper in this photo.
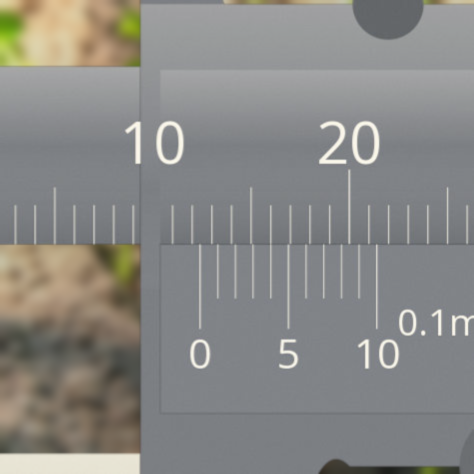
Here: 12.4 mm
